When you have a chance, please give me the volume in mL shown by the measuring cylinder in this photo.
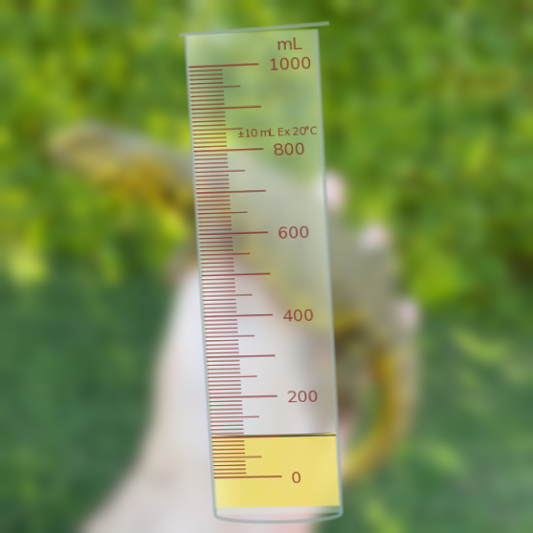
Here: 100 mL
